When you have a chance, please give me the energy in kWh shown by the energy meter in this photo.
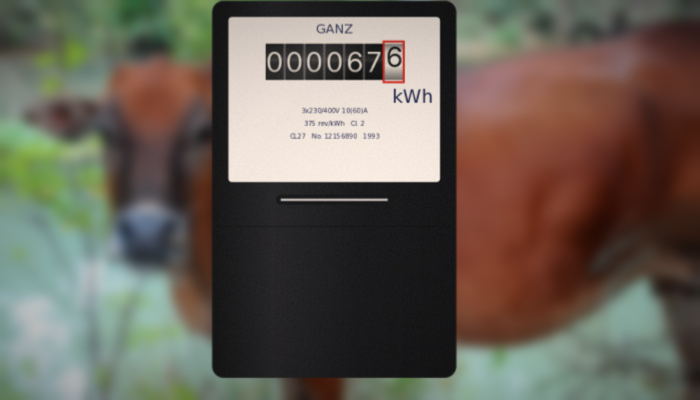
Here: 67.6 kWh
